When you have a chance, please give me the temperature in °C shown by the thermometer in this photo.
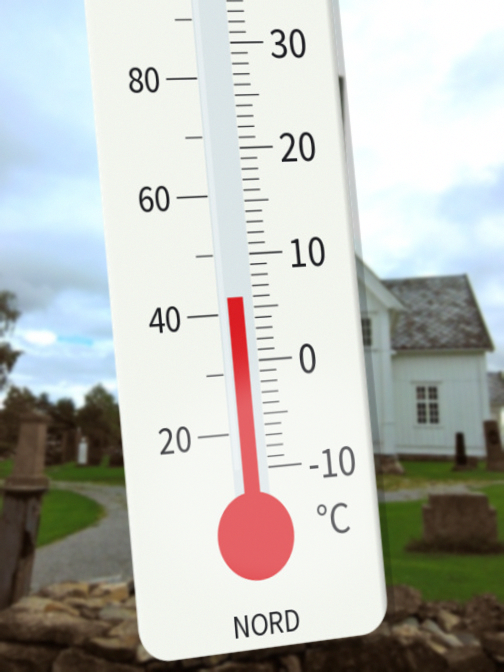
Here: 6 °C
